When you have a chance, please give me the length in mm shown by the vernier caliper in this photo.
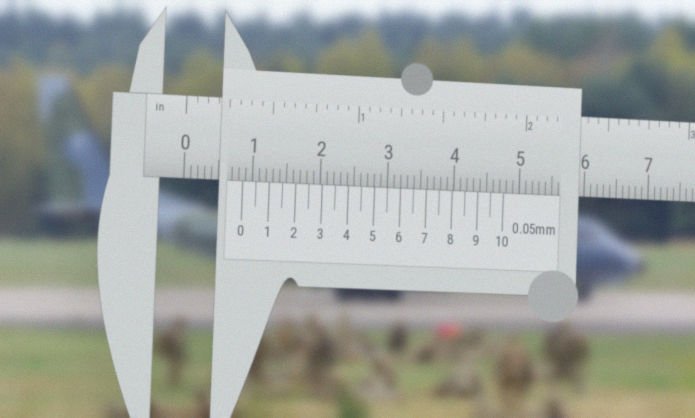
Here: 8.6 mm
